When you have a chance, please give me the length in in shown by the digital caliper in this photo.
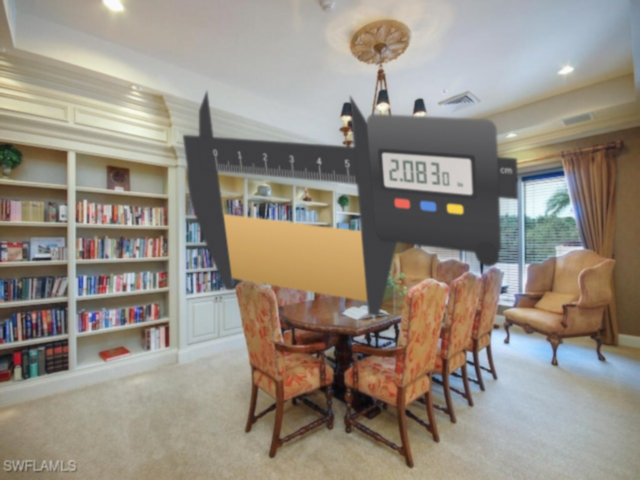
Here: 2.0830 in
